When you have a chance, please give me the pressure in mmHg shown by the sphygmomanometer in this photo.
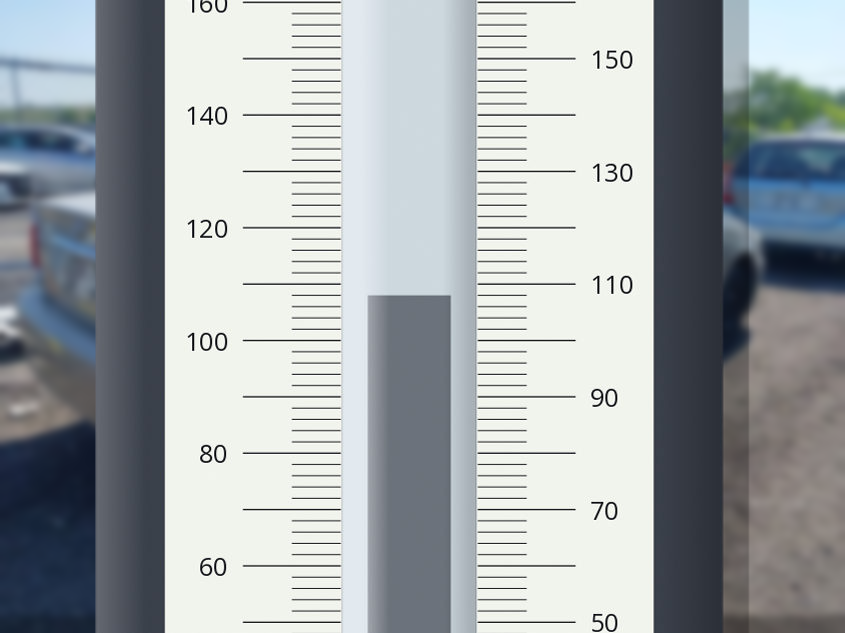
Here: 108 mmHg
